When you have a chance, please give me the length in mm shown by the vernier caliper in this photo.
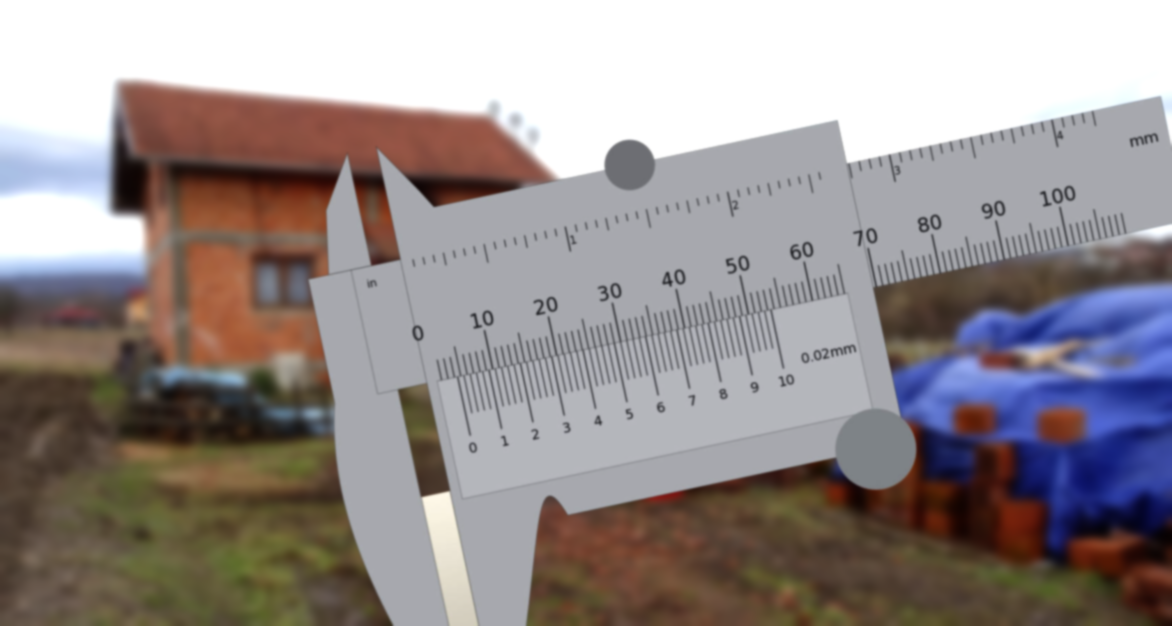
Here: 4.5 mm
